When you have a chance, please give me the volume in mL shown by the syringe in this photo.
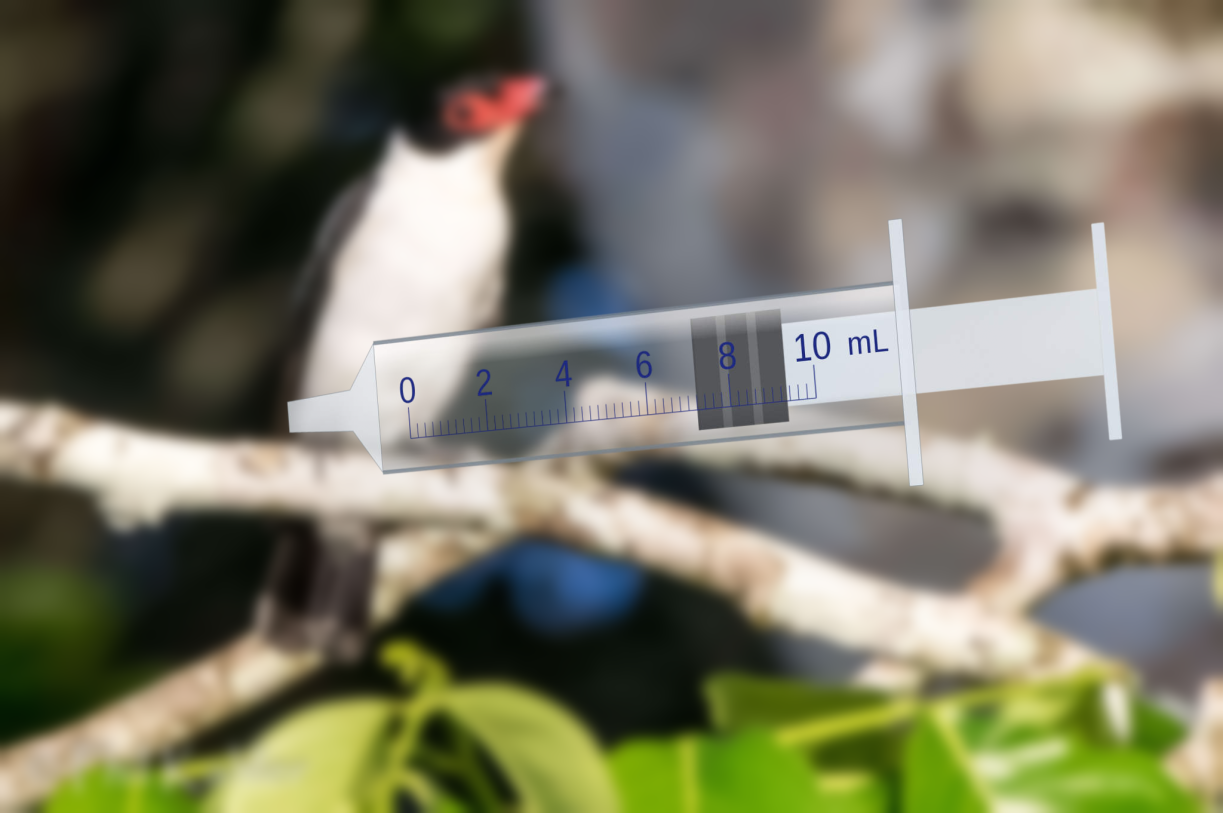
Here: 7.2 mL
